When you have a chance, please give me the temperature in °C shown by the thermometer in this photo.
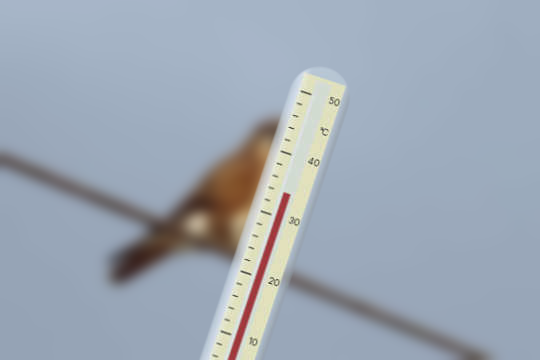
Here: 34 °C
